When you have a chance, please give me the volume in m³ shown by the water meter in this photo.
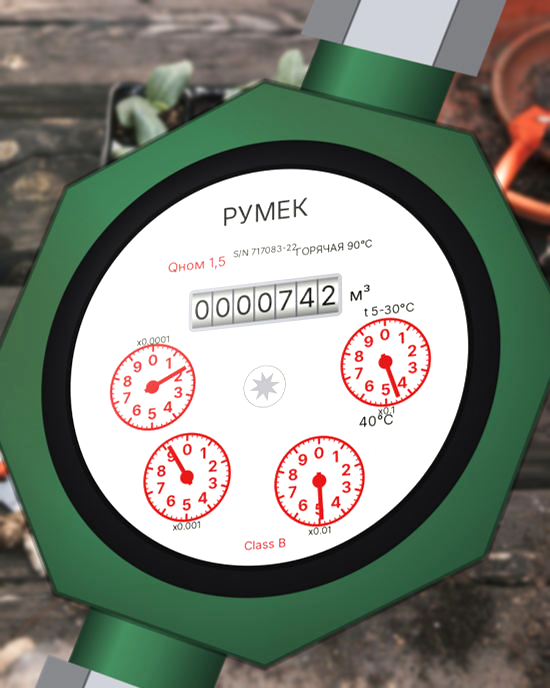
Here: 742.4491 m³
